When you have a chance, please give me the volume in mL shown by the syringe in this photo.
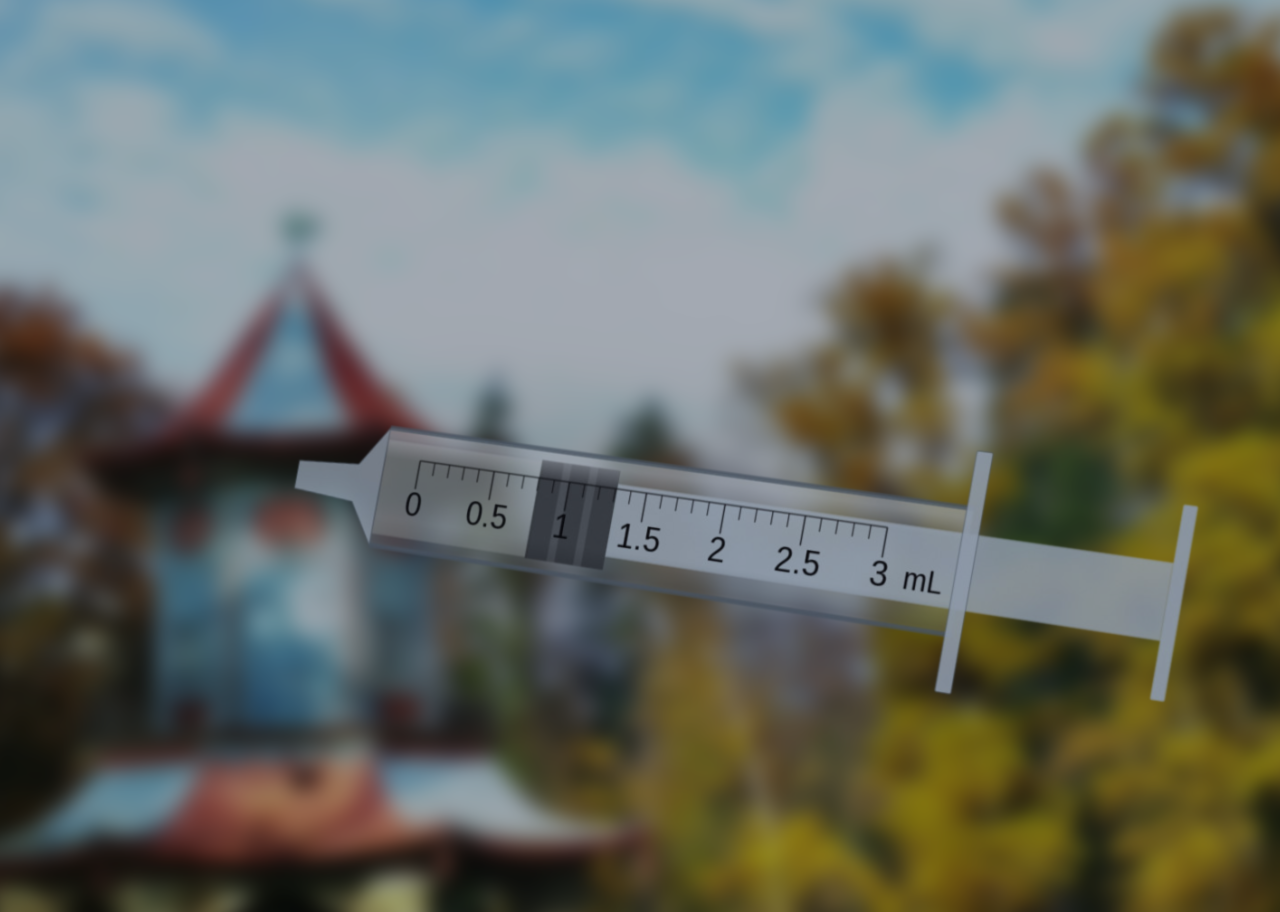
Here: 0.8 mL
